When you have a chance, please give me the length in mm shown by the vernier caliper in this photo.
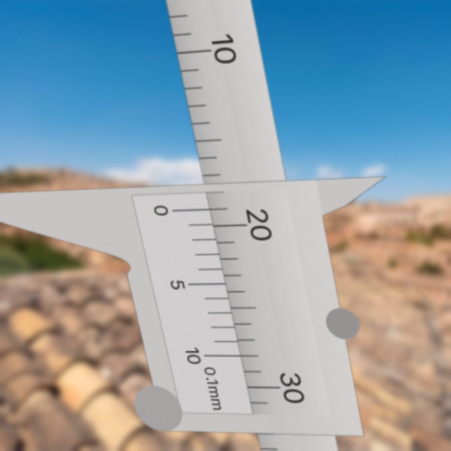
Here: 19.0 mm
